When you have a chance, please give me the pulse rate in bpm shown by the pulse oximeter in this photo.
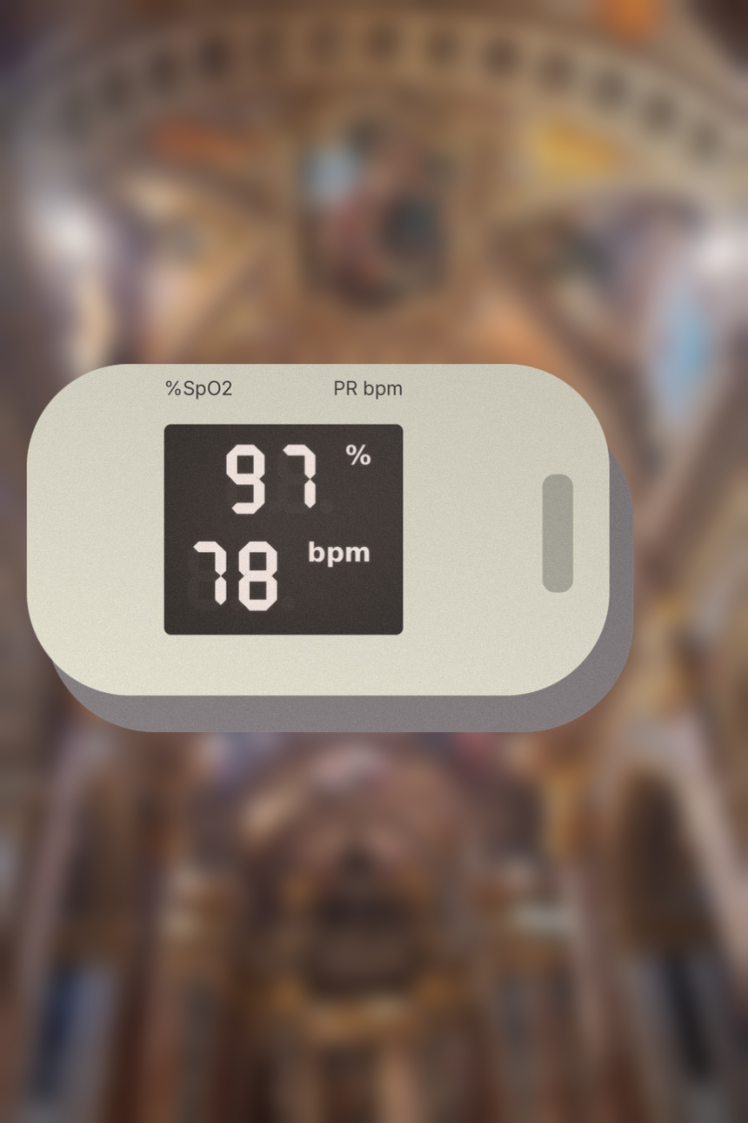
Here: 78 bpm
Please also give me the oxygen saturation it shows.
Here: 97 %
